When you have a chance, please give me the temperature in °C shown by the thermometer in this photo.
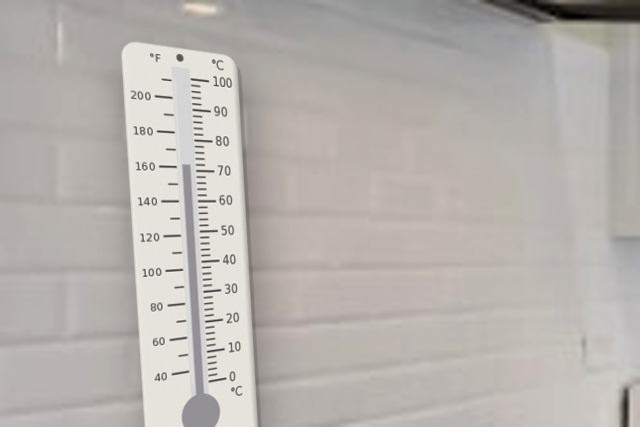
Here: 72 °C
